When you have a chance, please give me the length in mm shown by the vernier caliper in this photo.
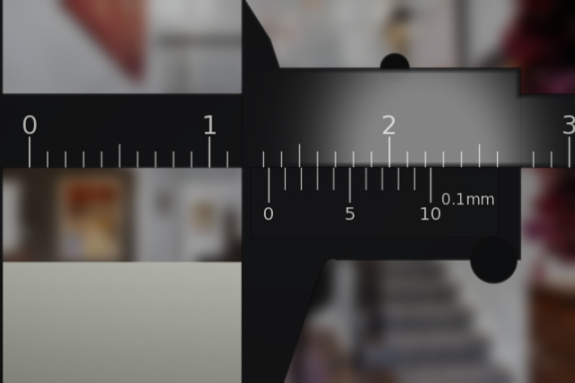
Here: 13.3 mm
